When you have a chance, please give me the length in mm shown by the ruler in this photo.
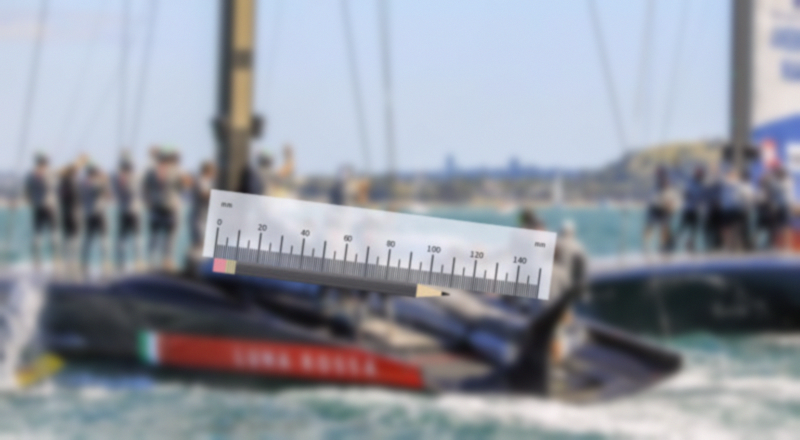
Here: 110 mm
